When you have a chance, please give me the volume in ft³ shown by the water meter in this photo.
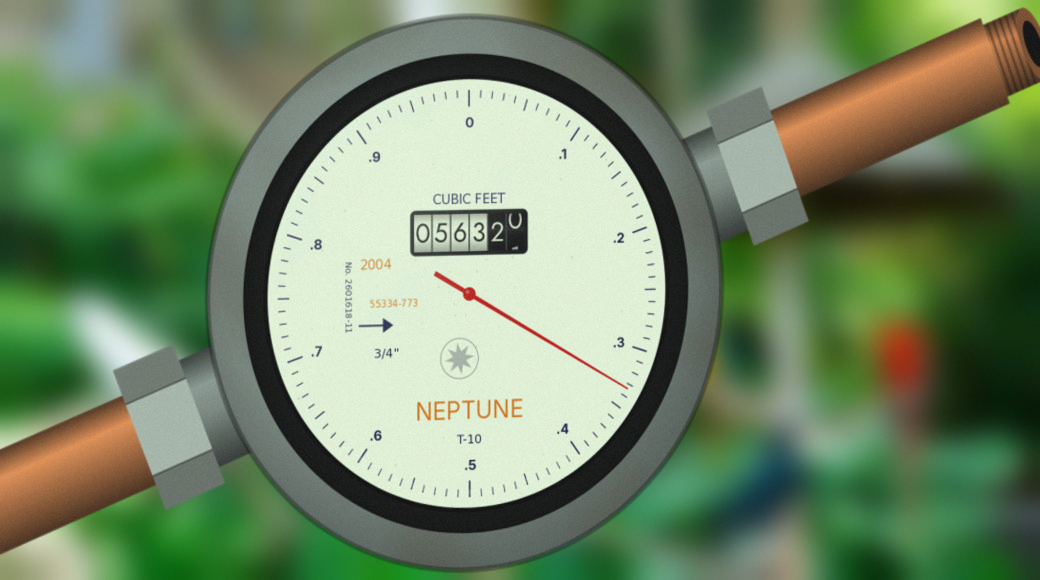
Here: 56320.33 ft³
